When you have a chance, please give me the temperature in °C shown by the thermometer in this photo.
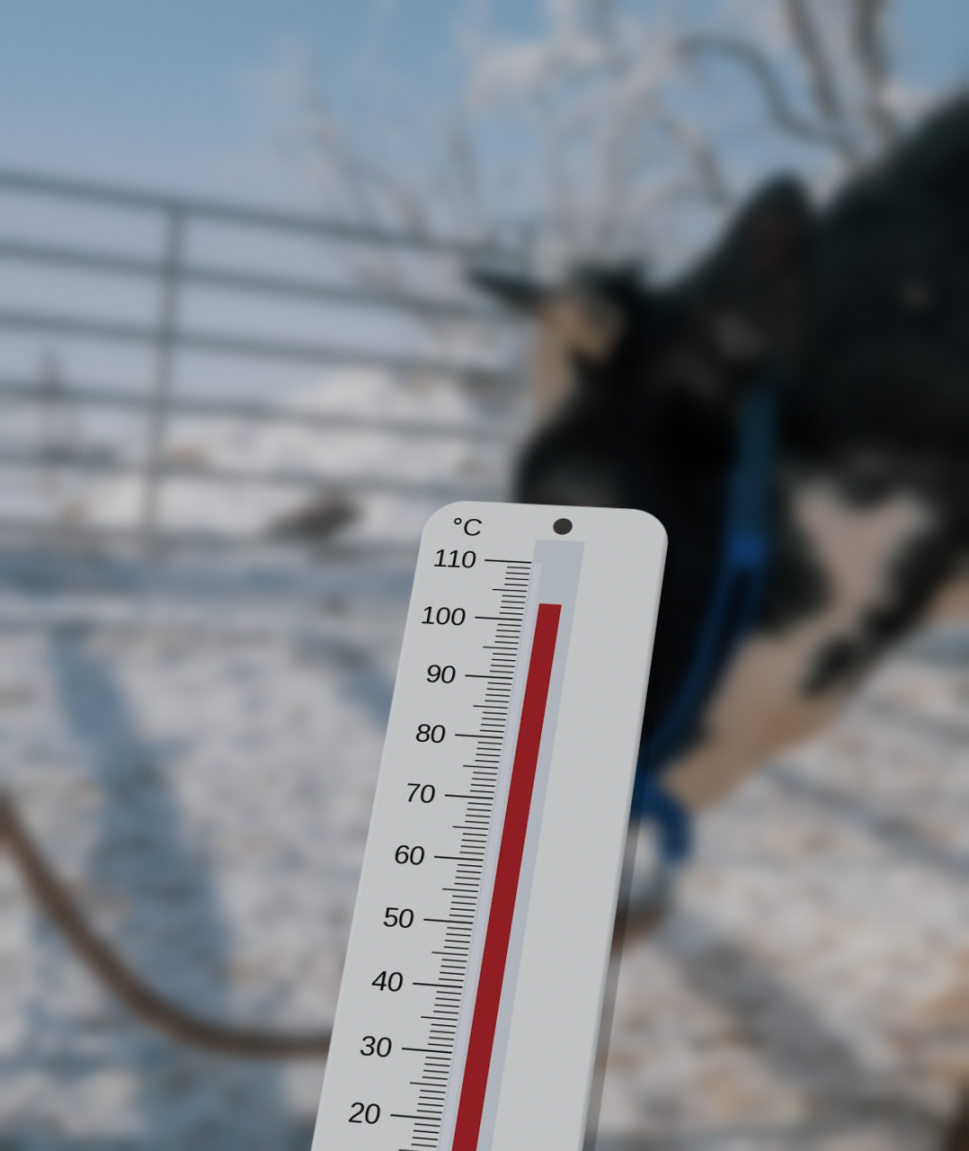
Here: 103 °C
